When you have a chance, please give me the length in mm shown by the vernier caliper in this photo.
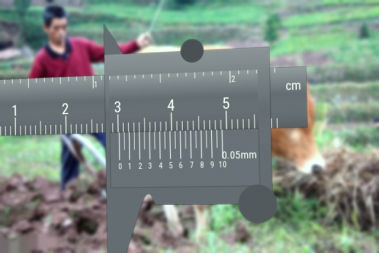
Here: 30.2 mm
